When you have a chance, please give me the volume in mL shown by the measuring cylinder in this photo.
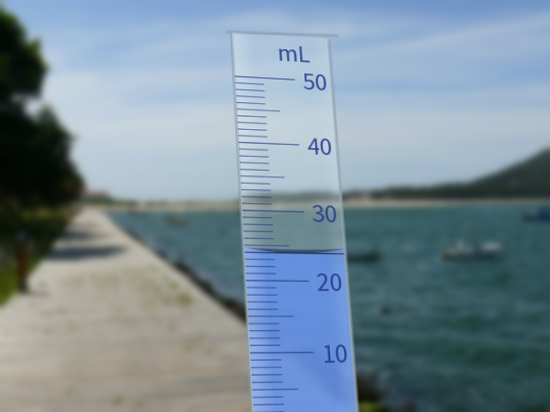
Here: 24 mL
